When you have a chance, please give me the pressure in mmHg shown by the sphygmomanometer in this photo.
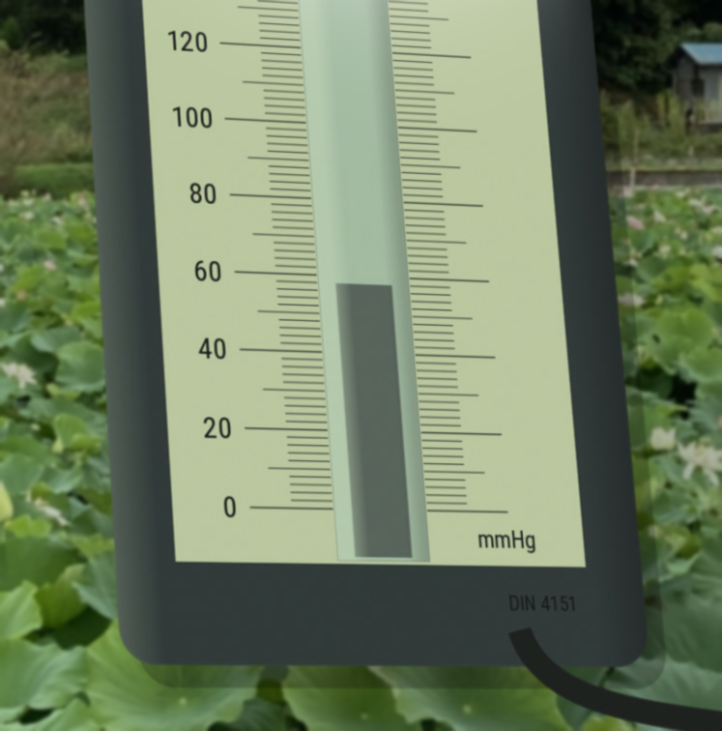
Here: 58 mmHg
